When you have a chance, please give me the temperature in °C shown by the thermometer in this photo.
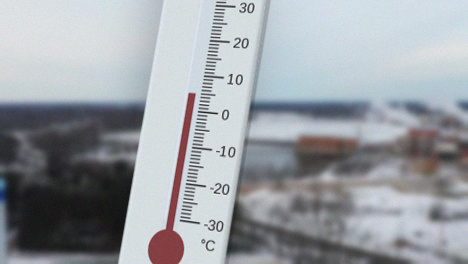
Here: 5 °C
